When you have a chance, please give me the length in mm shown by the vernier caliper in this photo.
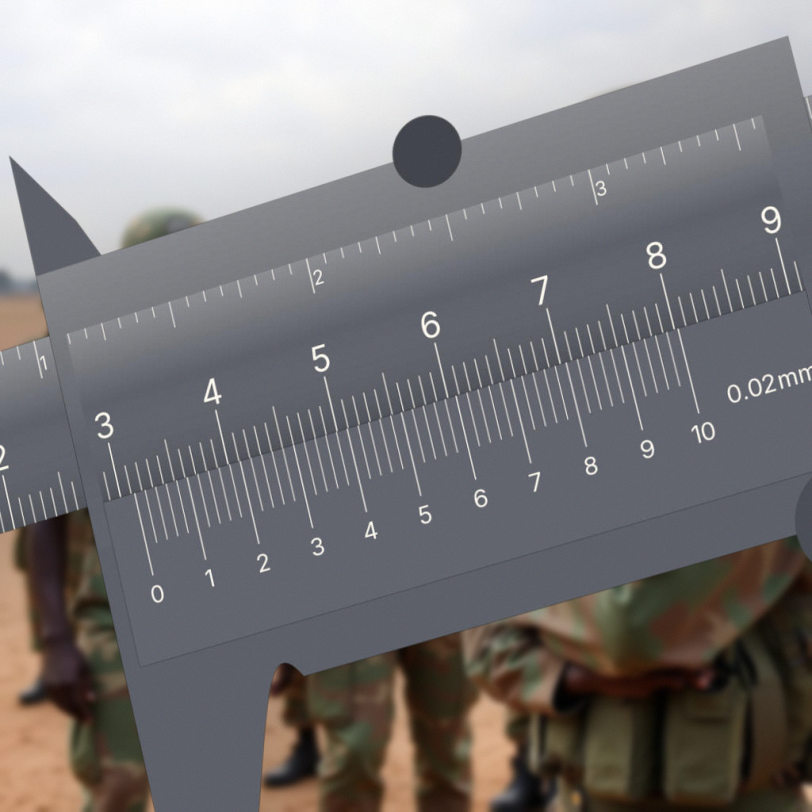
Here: 31.3 mm
